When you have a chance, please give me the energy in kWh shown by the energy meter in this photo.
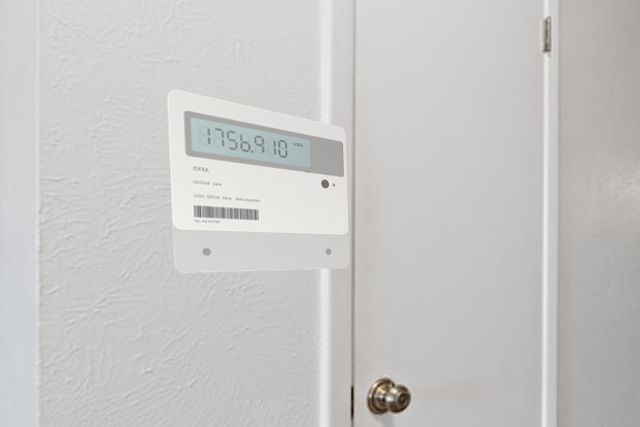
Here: 1756.910 kWh
